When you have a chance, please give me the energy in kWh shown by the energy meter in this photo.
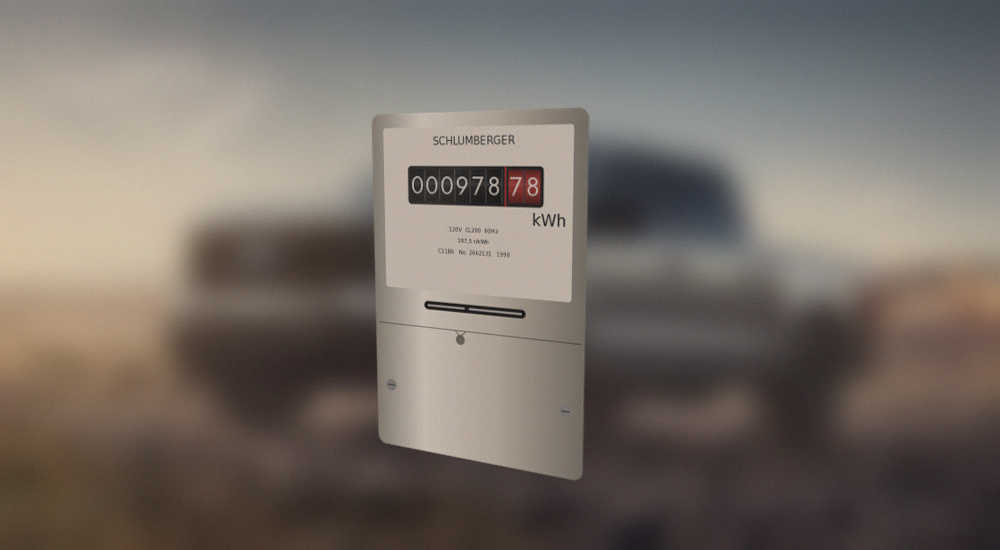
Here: 978.78 kWh
